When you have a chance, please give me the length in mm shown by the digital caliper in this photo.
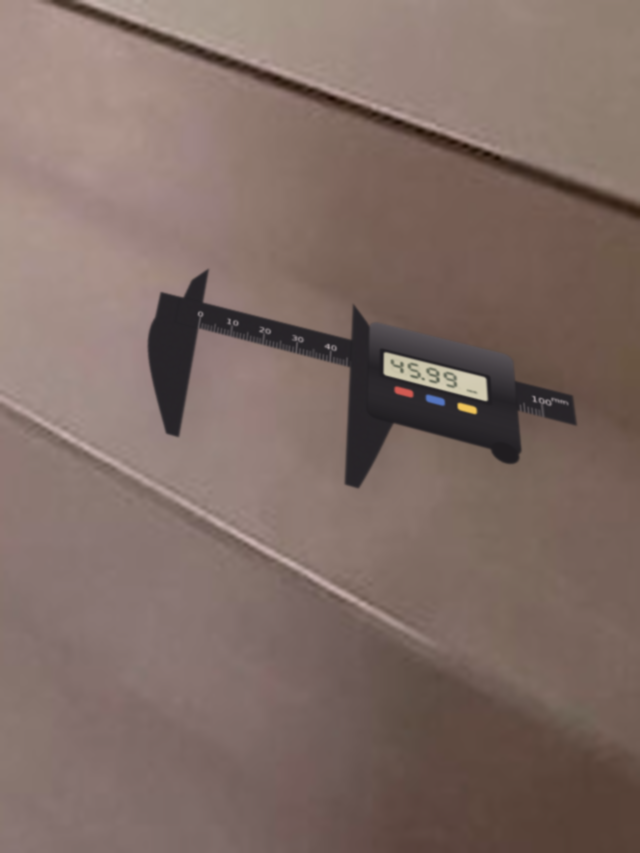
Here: 45.99 mm
